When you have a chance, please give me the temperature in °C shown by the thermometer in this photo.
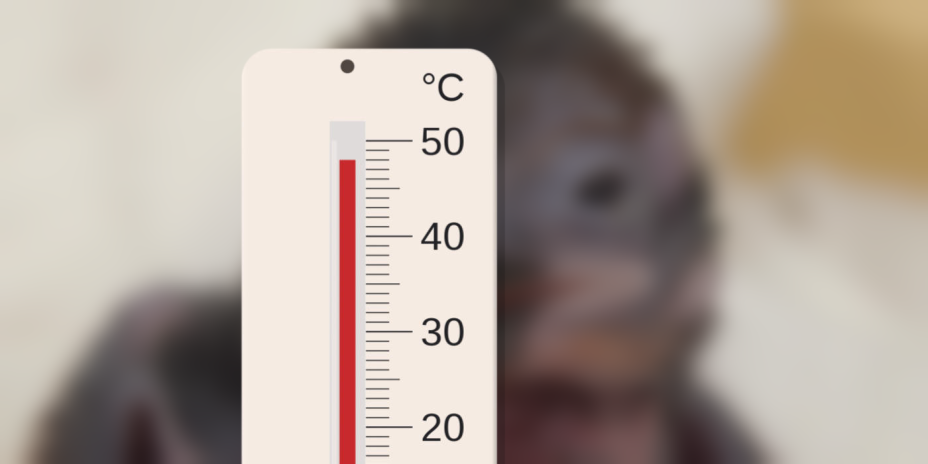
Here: 48 °C
